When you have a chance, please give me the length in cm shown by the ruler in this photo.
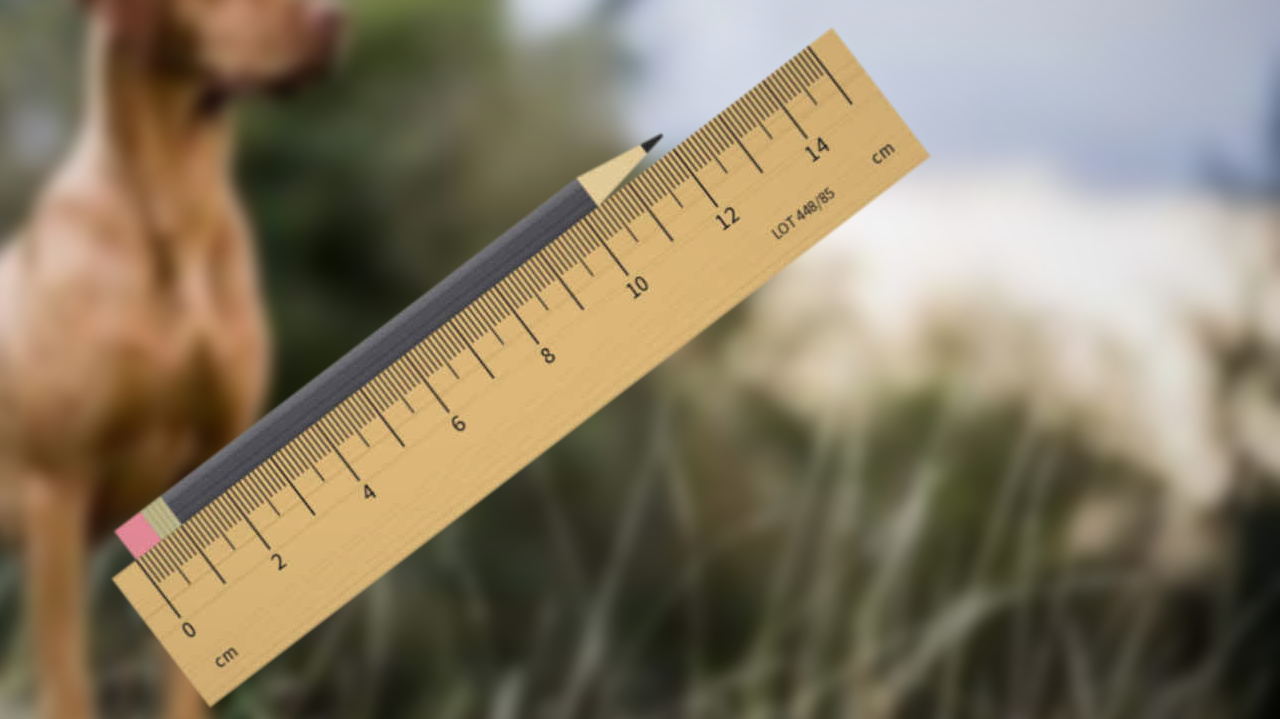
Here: 12 cm
